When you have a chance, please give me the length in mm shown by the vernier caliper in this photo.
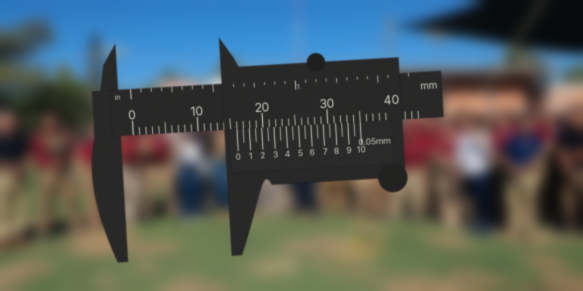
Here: 16.0 mm
